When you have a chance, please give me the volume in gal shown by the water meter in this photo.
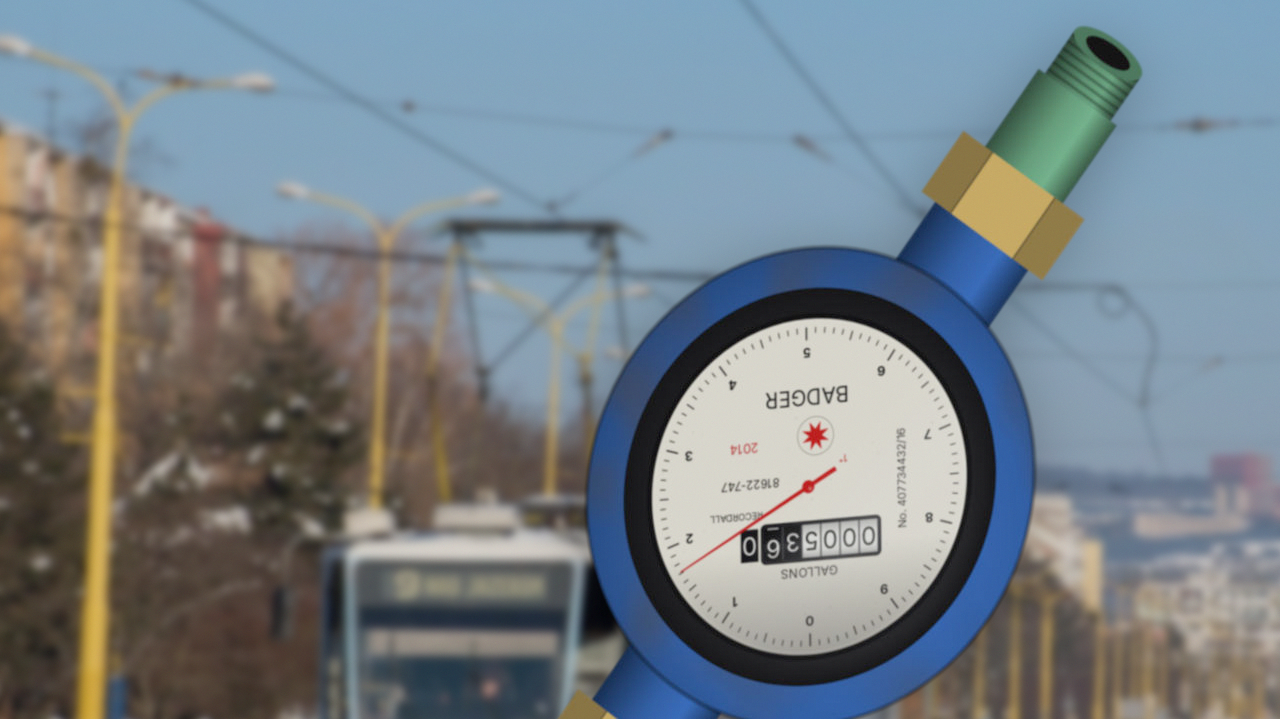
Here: 5361.7 gal
